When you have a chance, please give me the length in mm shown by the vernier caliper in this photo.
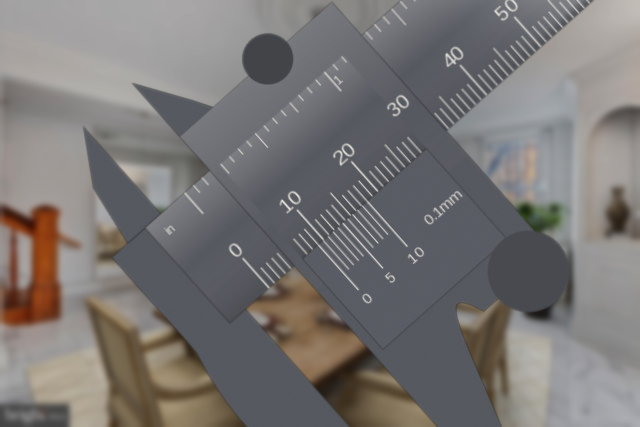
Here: 9.0 mm
